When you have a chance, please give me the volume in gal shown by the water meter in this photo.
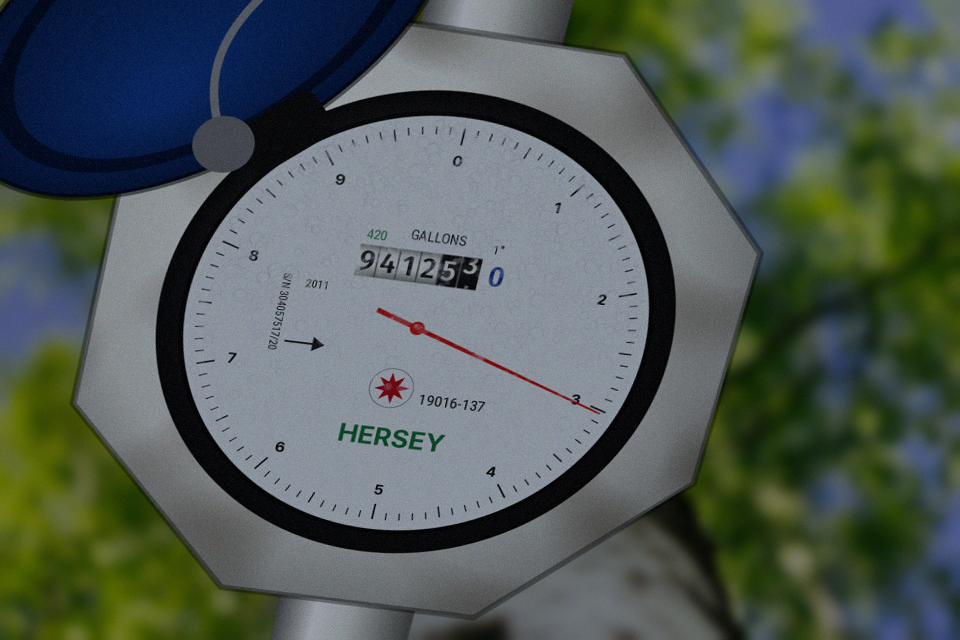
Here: 9412533.0 gal
